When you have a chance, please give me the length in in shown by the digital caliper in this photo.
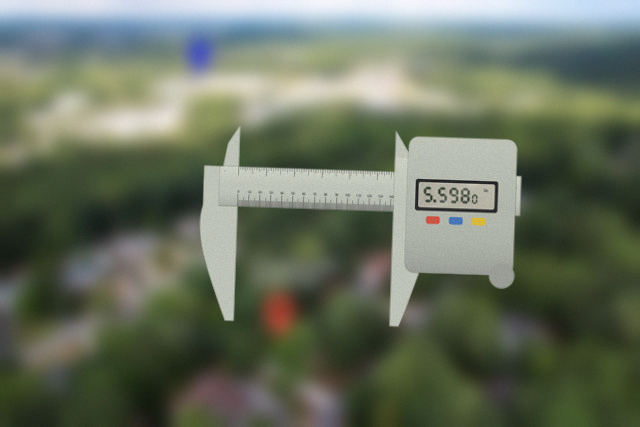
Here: 5.5980 in
